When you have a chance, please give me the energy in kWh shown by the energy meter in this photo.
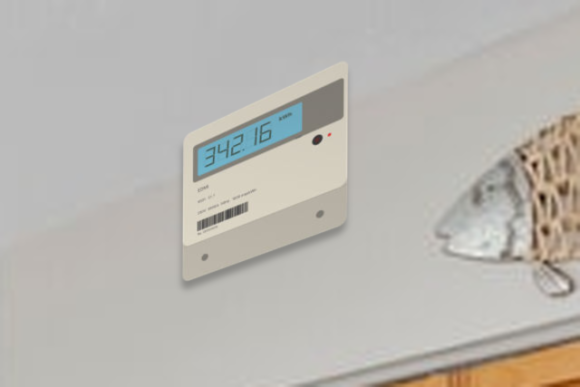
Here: 342.16 kWh
